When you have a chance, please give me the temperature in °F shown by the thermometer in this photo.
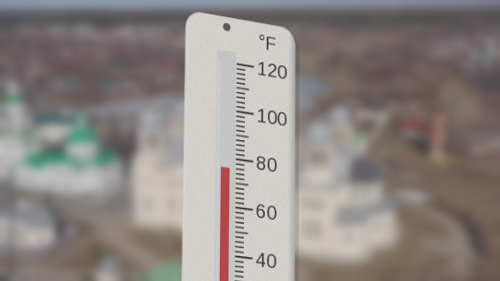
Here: 76 °F
